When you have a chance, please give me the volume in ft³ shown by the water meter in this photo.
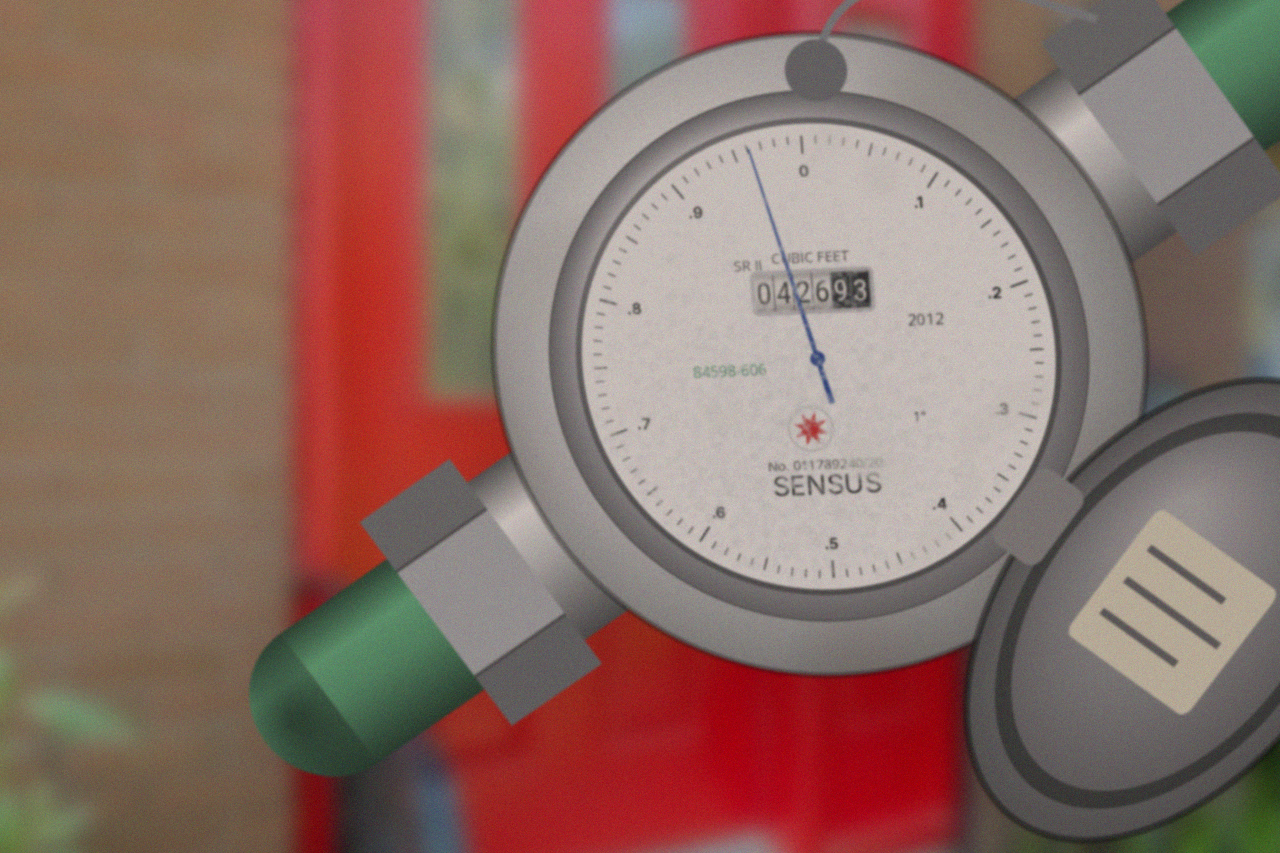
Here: 42692.96 ft³
